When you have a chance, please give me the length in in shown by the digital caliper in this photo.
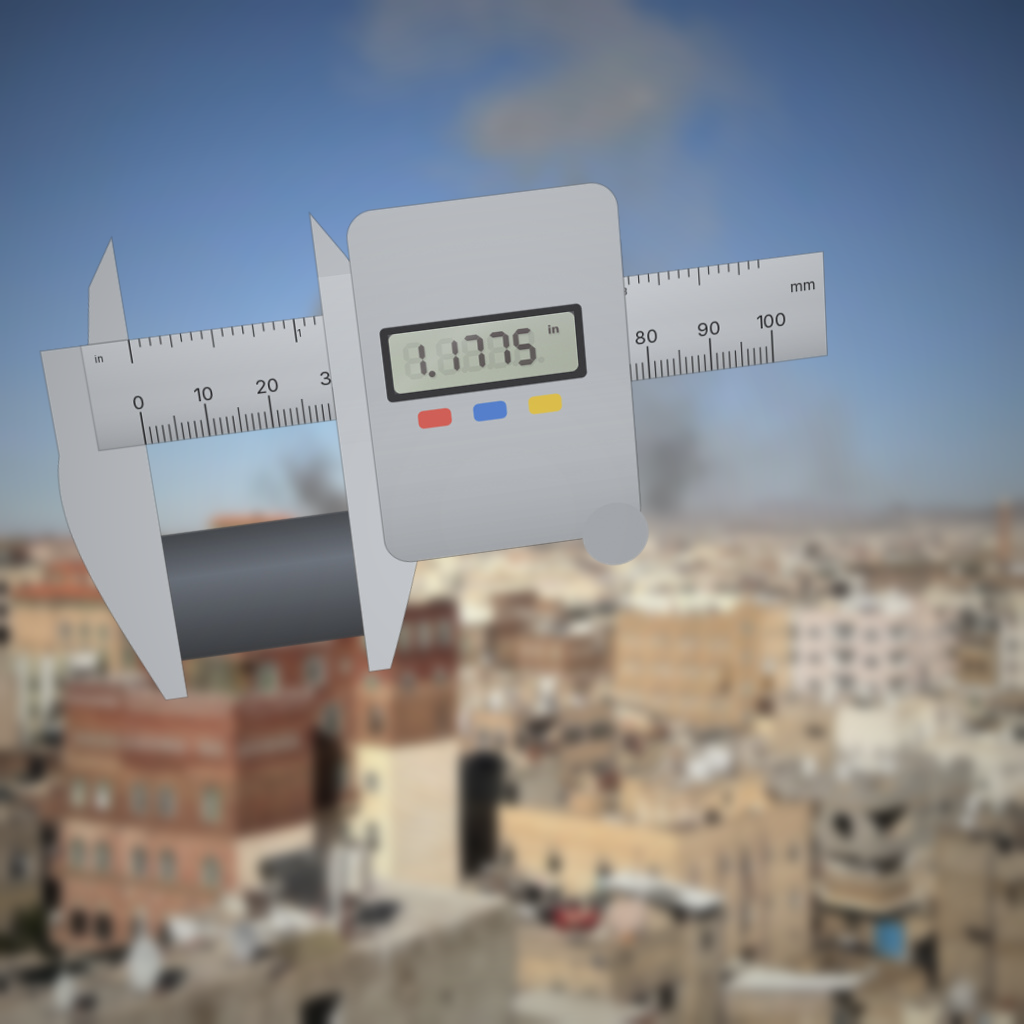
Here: 1.1775 in
